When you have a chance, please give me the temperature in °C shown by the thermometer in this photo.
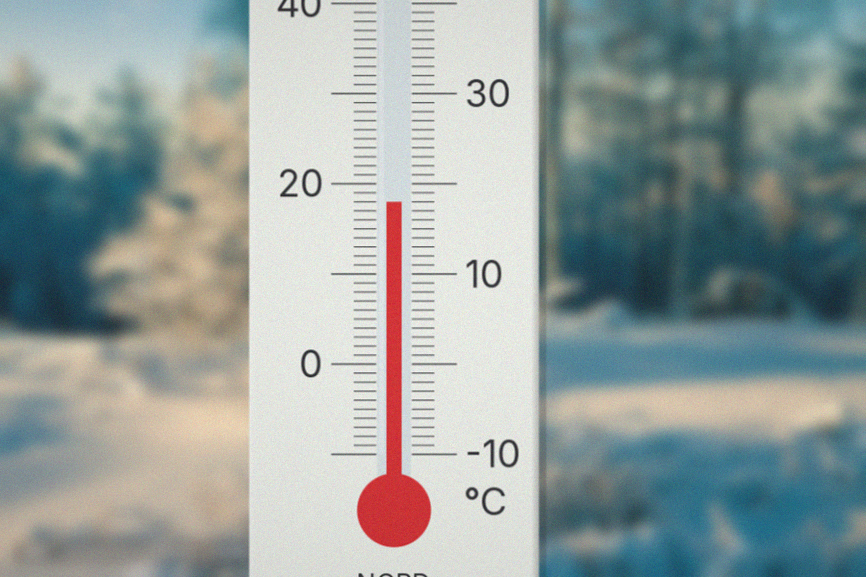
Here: 18 °C
